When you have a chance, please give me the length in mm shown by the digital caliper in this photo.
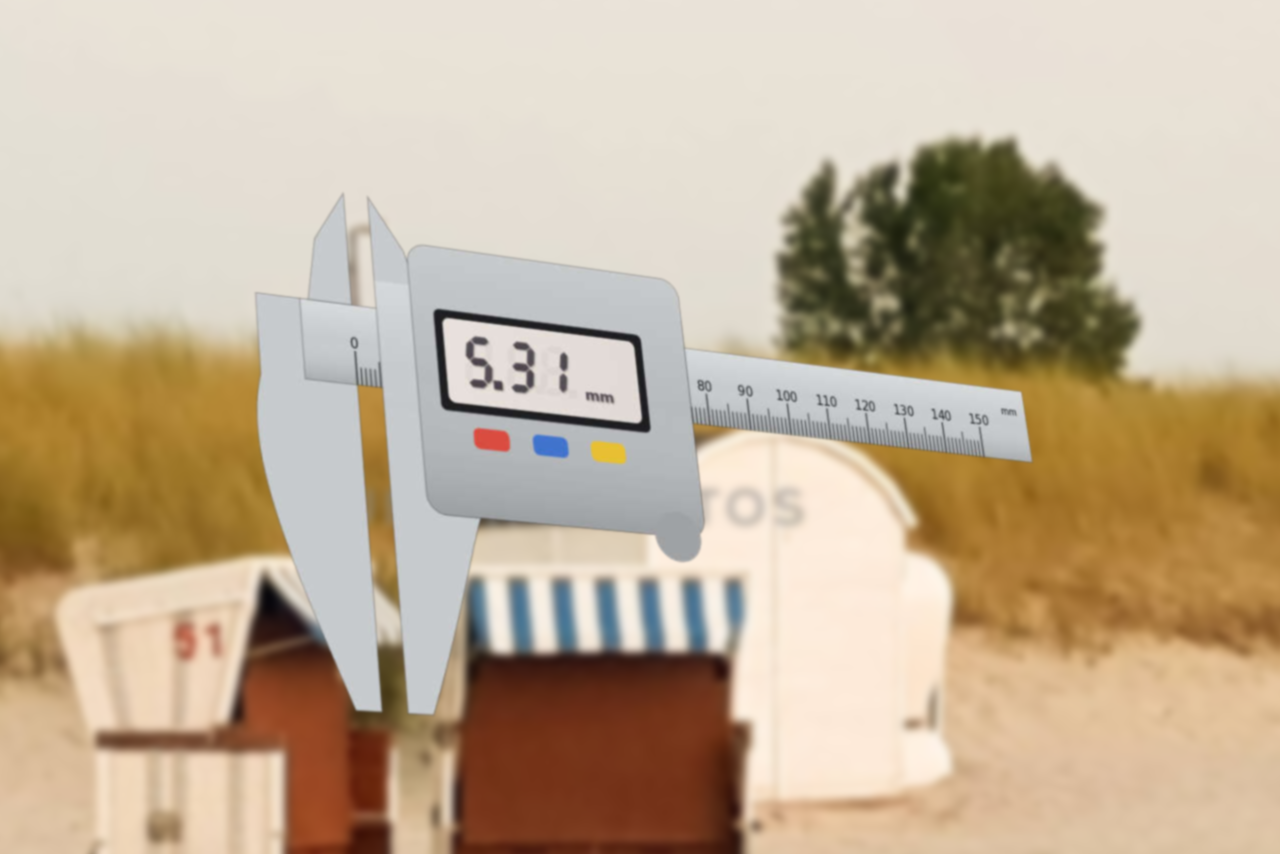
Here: 5.31 mm
